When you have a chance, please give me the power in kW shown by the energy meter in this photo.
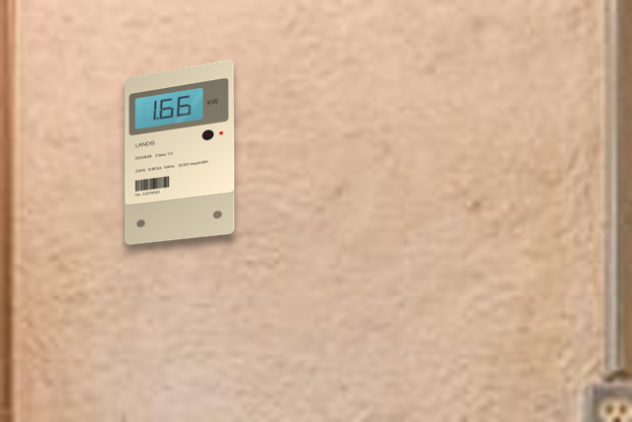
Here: 1.66 kW
